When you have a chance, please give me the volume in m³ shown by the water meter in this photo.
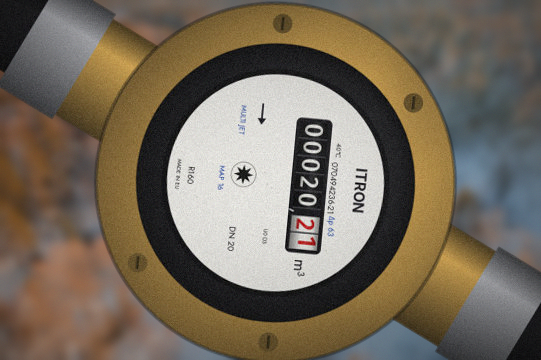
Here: 20.21 m³
